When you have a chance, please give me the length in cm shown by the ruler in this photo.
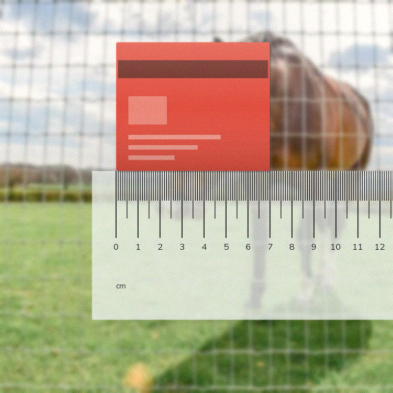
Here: 7 cm
